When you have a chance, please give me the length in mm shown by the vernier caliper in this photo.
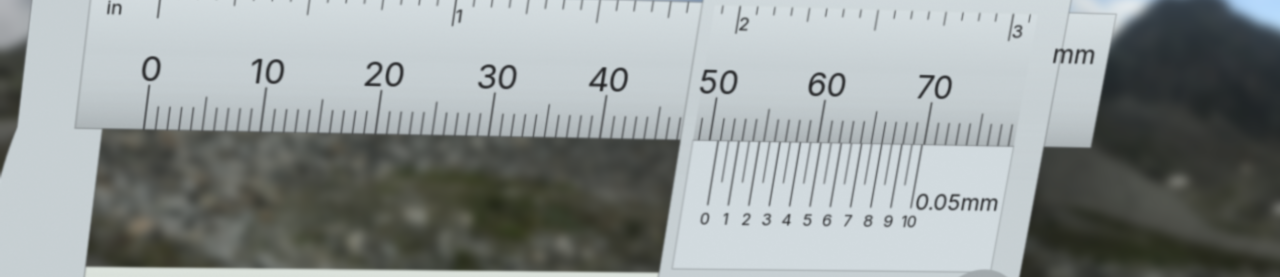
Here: 50.8 mm
